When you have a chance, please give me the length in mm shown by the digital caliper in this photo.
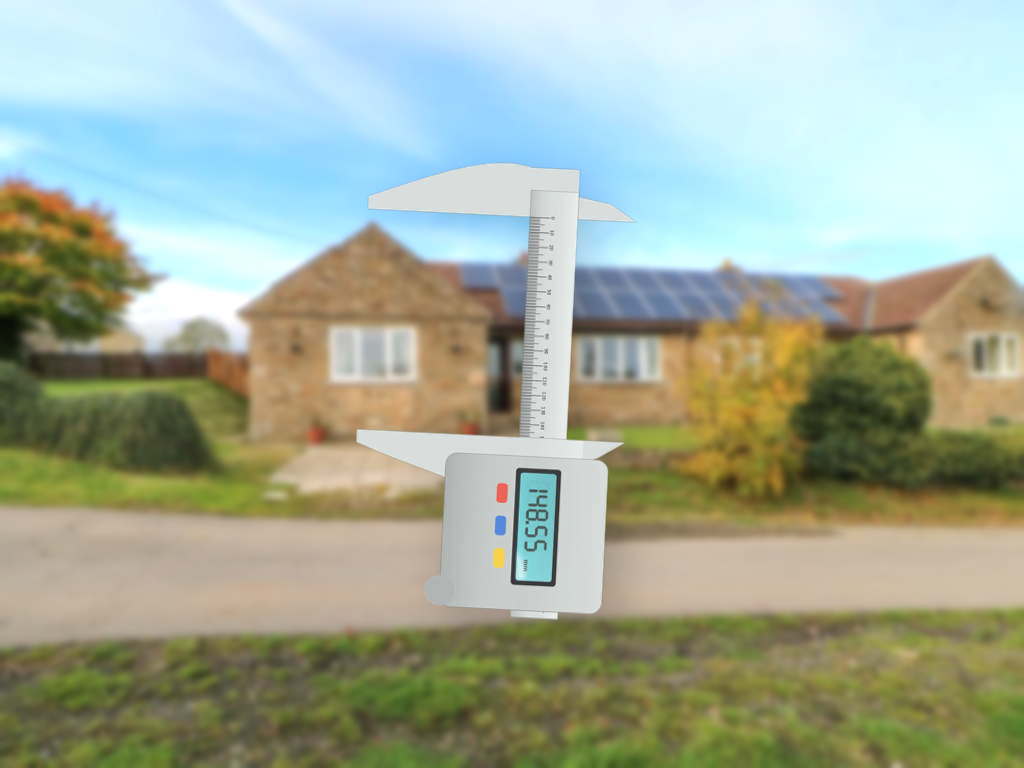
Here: 148.55 mm
